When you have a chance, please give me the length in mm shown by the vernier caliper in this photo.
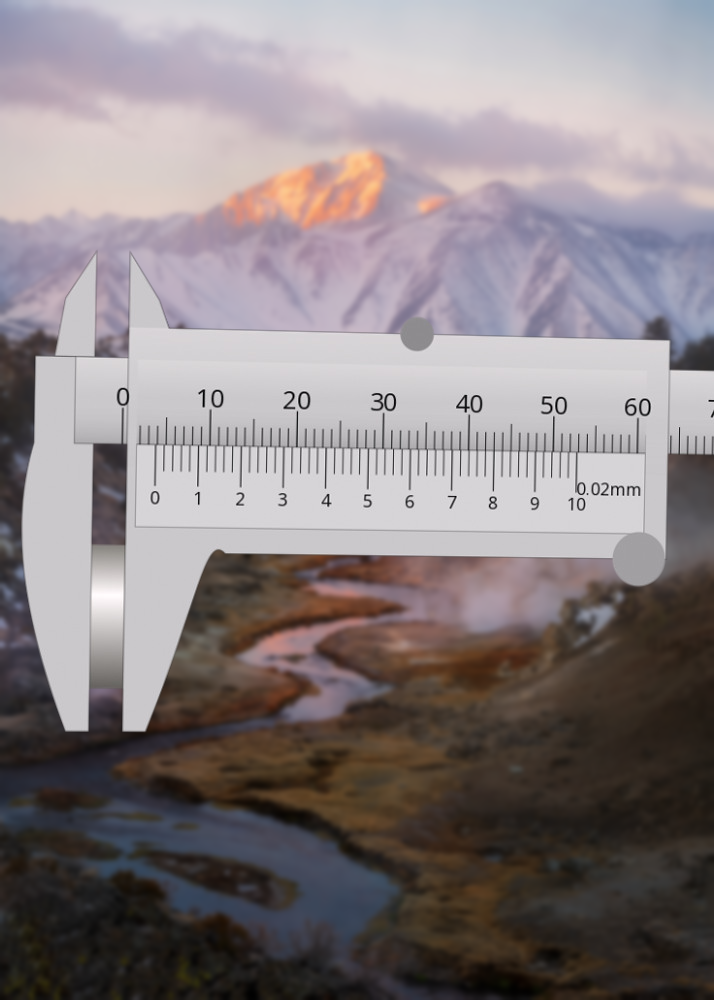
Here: 3.8 mm
